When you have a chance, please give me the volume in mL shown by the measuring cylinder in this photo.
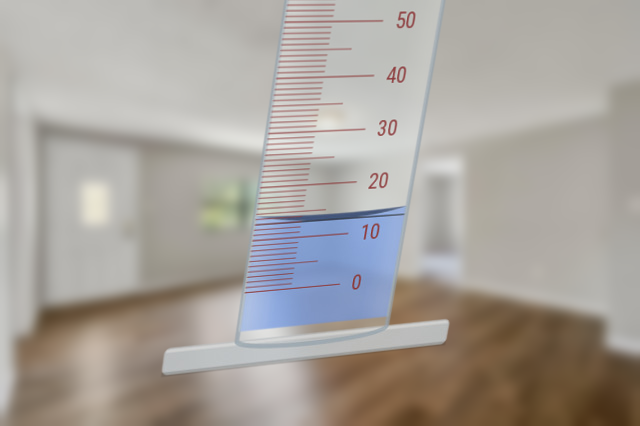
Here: 13 mL
